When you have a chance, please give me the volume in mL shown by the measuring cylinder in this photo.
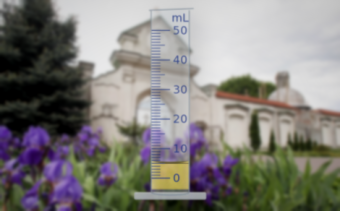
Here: 5 mL
